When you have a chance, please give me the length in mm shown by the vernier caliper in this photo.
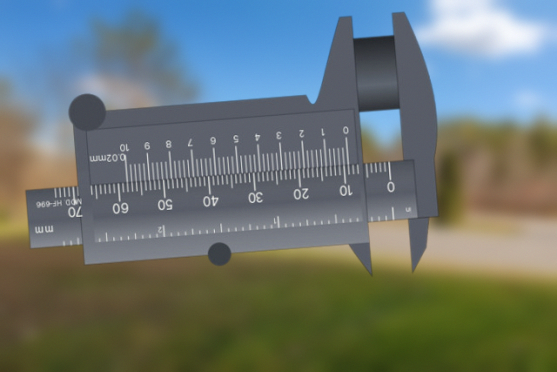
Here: 9.0 mm
